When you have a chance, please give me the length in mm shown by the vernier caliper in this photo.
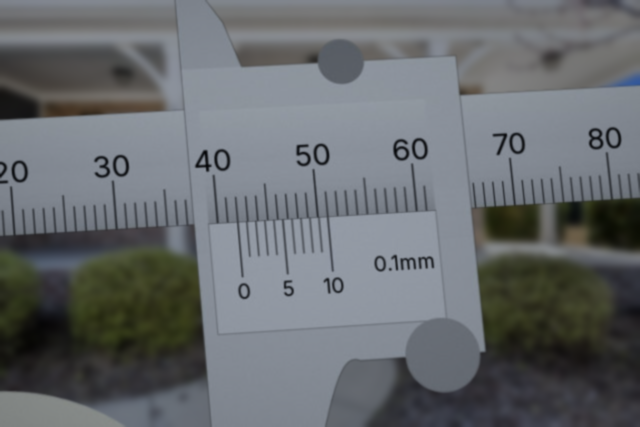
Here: 42.0 mm
